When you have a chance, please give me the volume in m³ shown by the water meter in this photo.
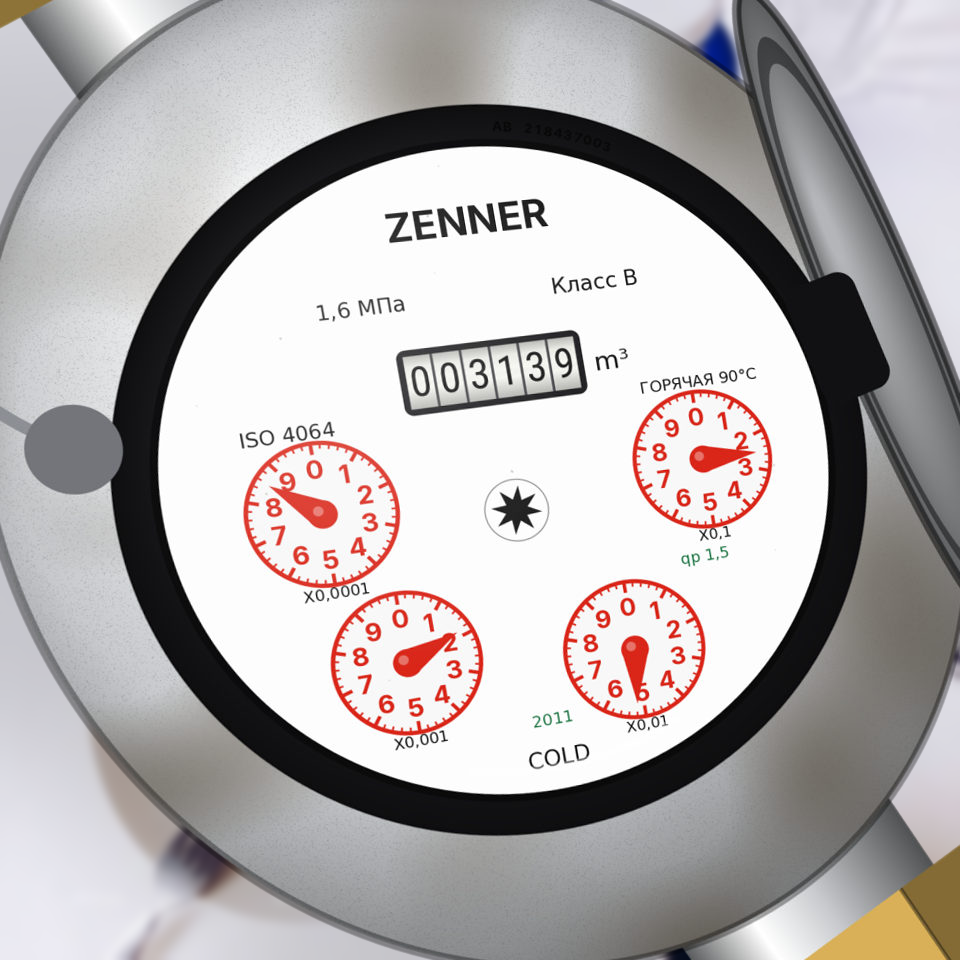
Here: 3139.2518 m³
